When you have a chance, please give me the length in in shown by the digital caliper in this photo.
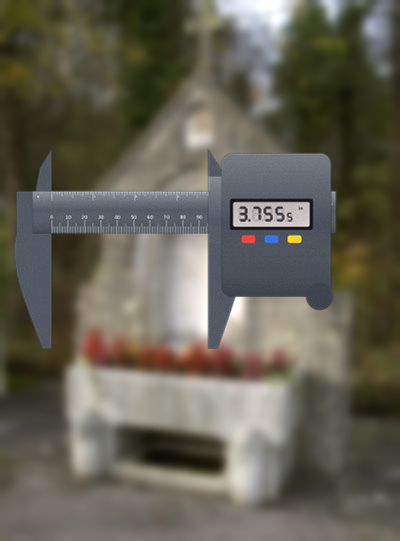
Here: 3.7555 in
